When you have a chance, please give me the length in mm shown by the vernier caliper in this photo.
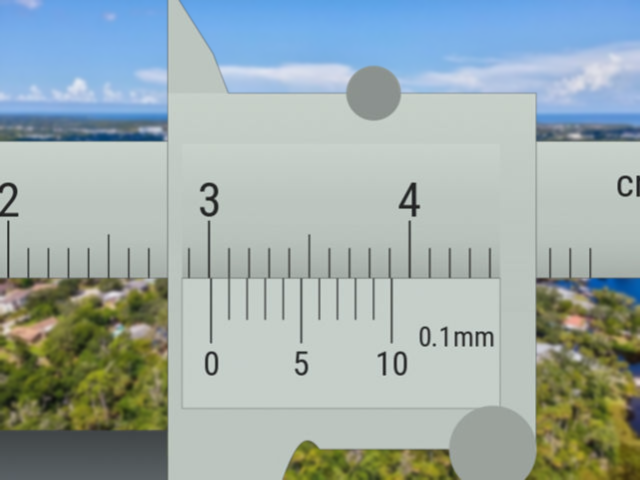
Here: 30.1 mm
